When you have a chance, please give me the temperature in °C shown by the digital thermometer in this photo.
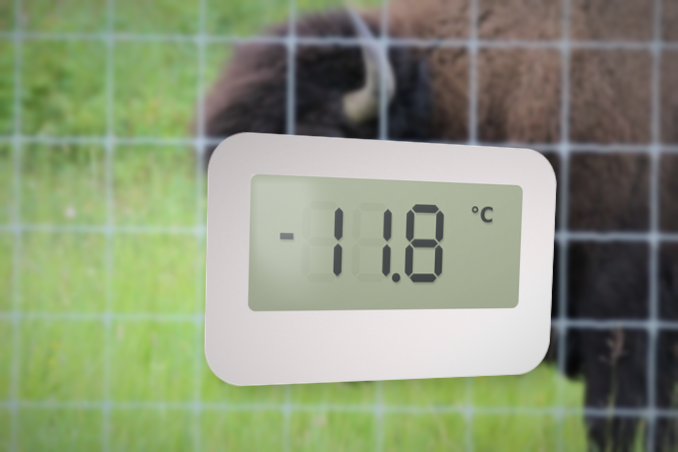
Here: -11.8 °C
